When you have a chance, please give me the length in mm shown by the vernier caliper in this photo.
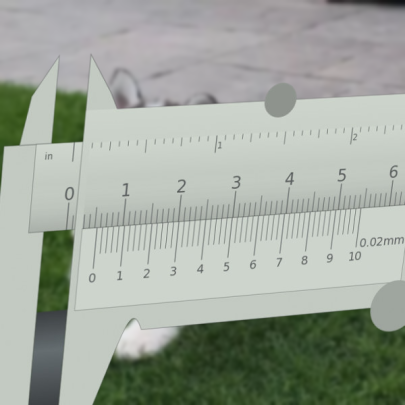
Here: 5.4 mm
